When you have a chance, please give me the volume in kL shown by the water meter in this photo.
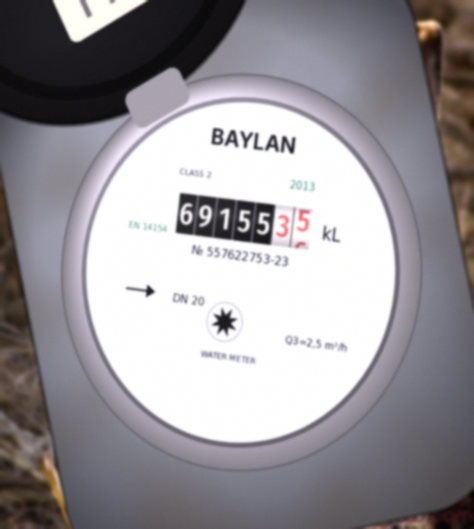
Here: 69155.35 kL
